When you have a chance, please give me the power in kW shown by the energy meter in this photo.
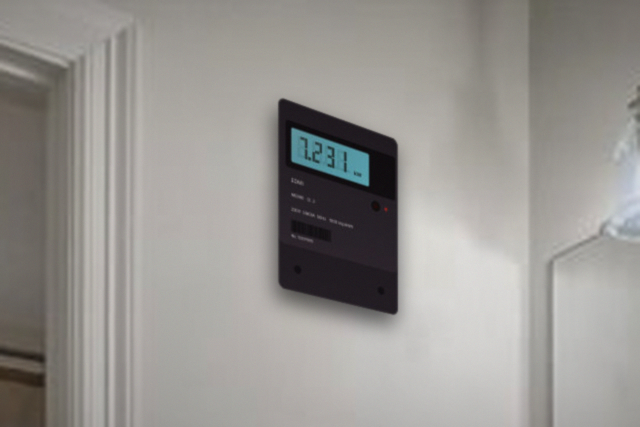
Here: 7.231 kW
